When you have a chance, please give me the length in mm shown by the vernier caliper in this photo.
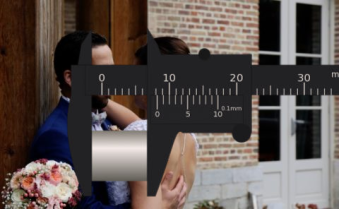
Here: 8.2 mm
